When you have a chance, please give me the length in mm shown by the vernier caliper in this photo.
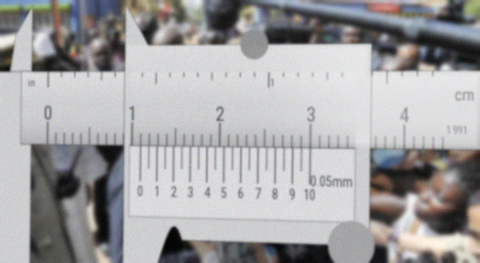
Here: 11.0 mm
